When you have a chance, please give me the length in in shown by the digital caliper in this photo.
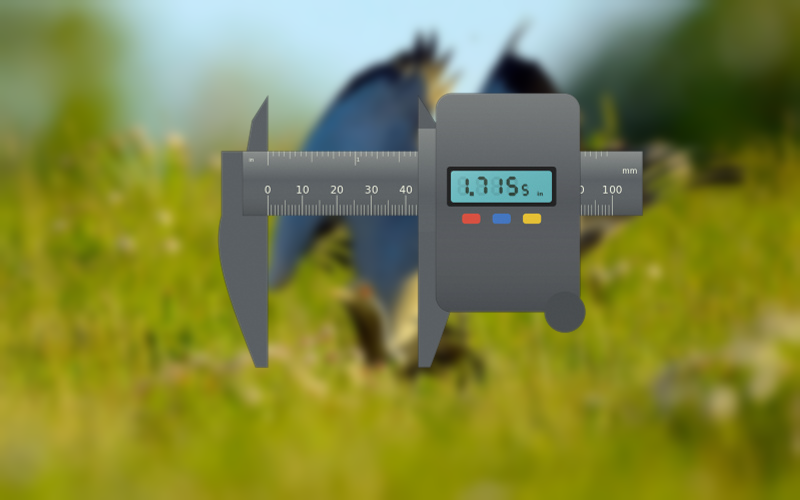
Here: 1.7155 in
